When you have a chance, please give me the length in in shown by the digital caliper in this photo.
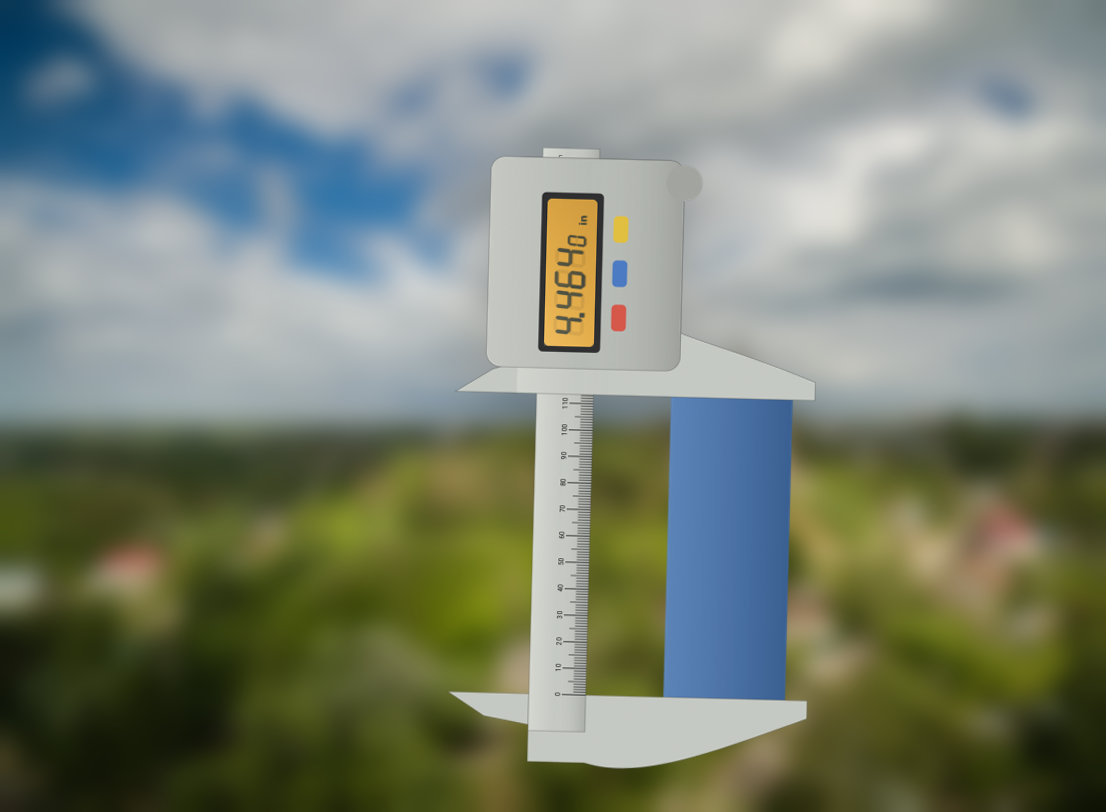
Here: 4.4640 in
